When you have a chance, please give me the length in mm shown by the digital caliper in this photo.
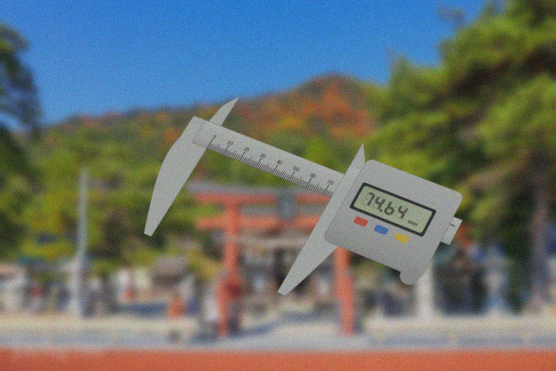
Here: 74.64 mm
